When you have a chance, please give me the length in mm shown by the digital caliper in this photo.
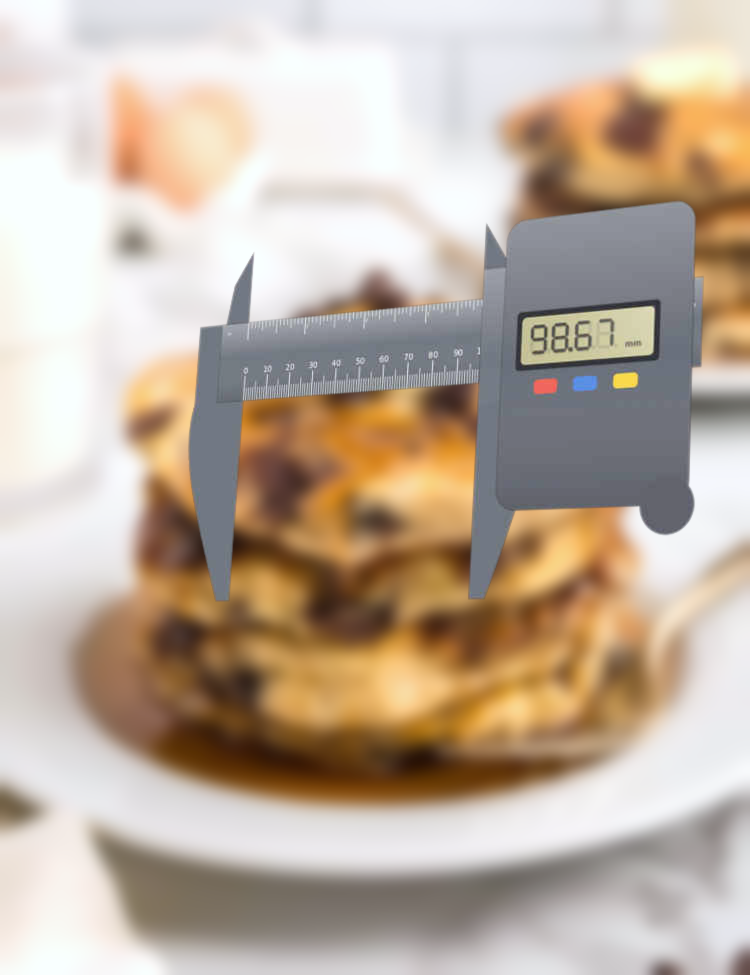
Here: 98.67 mm
